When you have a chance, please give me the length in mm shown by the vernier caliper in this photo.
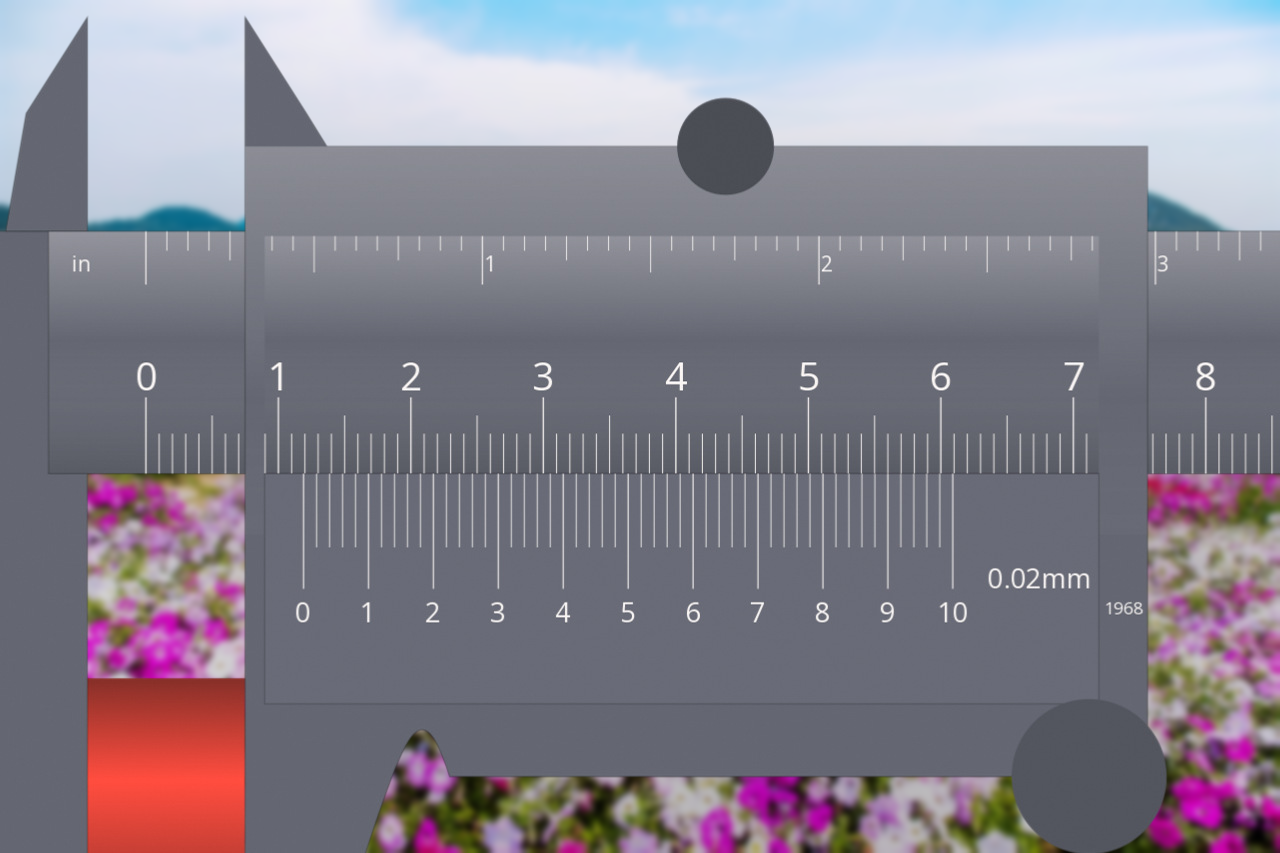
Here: 11.9 mm
